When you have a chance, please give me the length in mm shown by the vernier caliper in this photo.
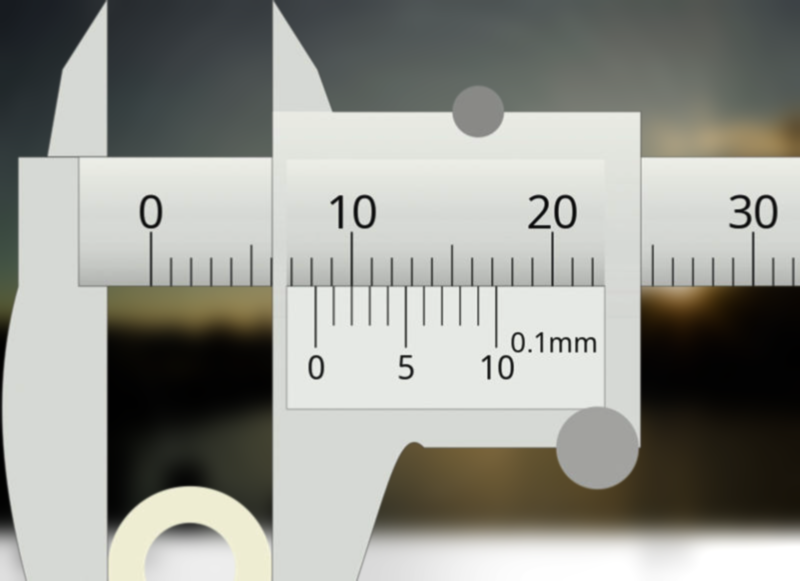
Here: 8.2 mm
